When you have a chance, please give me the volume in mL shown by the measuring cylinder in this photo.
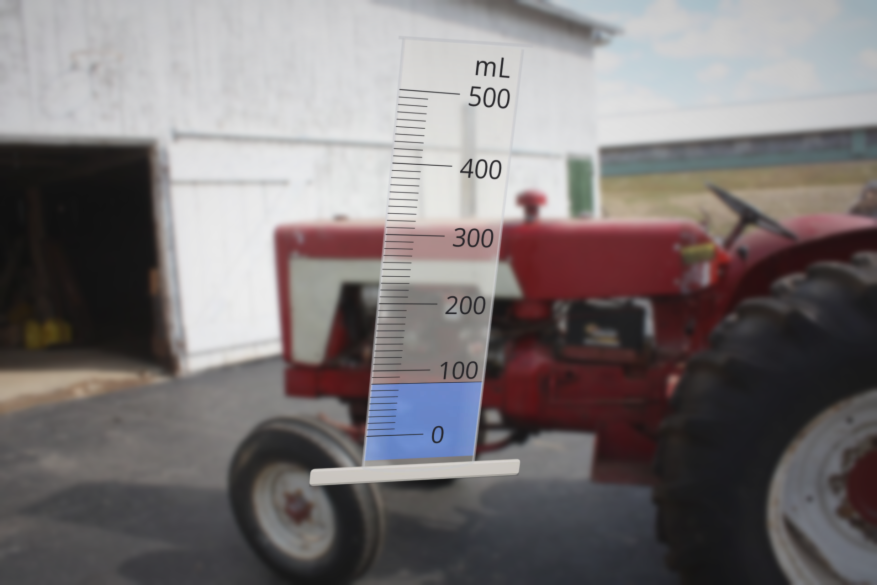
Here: 80 mL
